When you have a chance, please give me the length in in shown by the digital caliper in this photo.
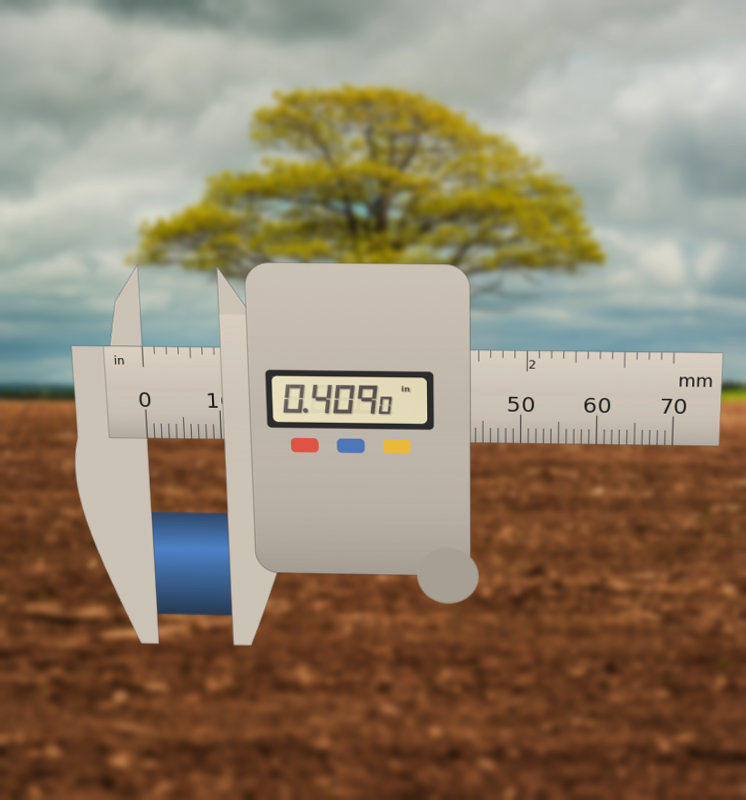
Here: 0.4090 in
